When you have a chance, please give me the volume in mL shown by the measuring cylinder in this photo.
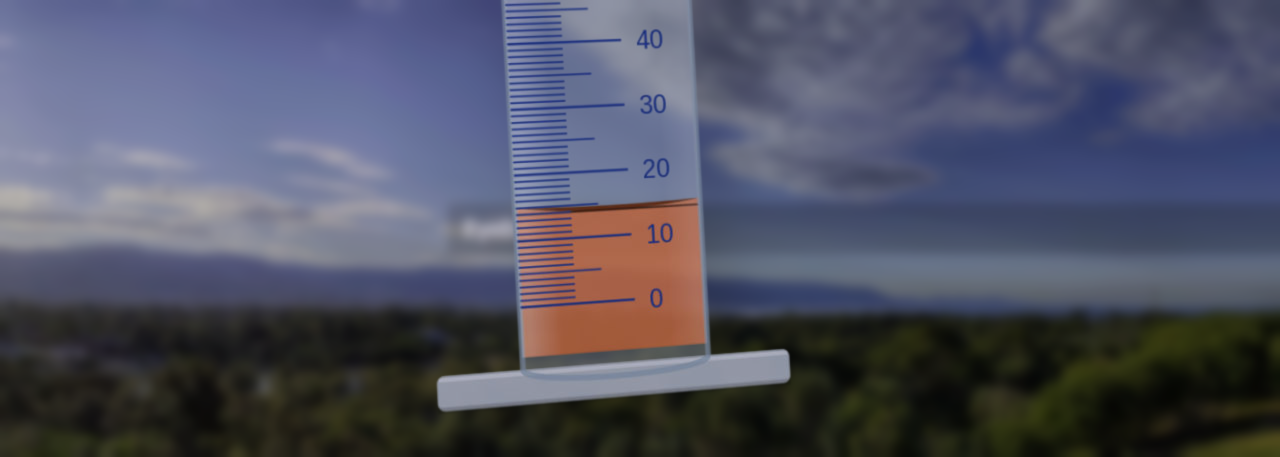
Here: 14 mL
